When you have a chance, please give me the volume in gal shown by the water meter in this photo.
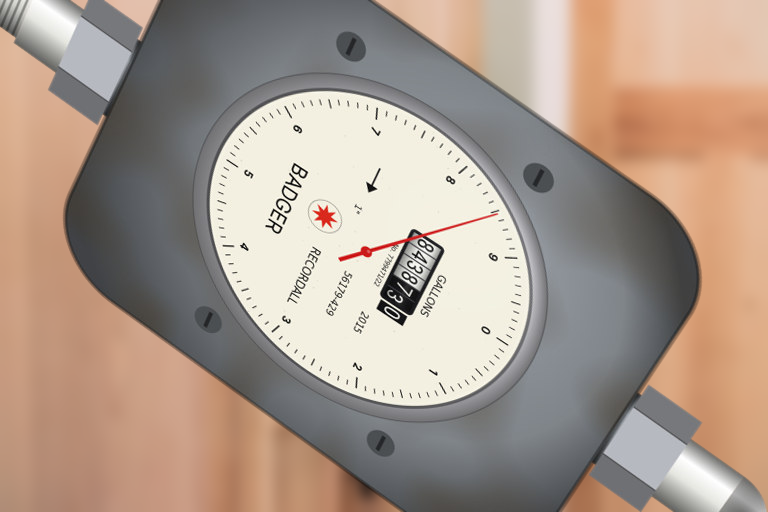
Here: 8438728.5 gal
